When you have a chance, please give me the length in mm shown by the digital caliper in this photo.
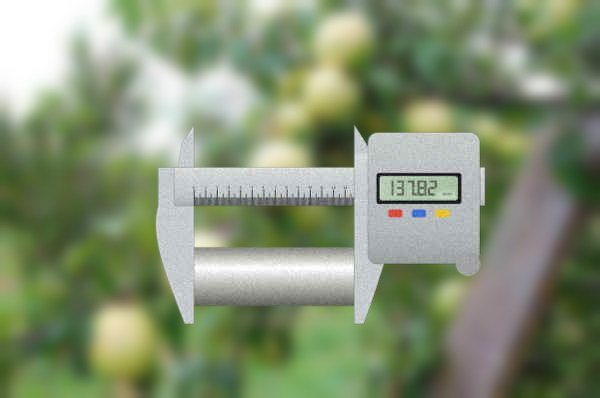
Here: 137.82 mm
